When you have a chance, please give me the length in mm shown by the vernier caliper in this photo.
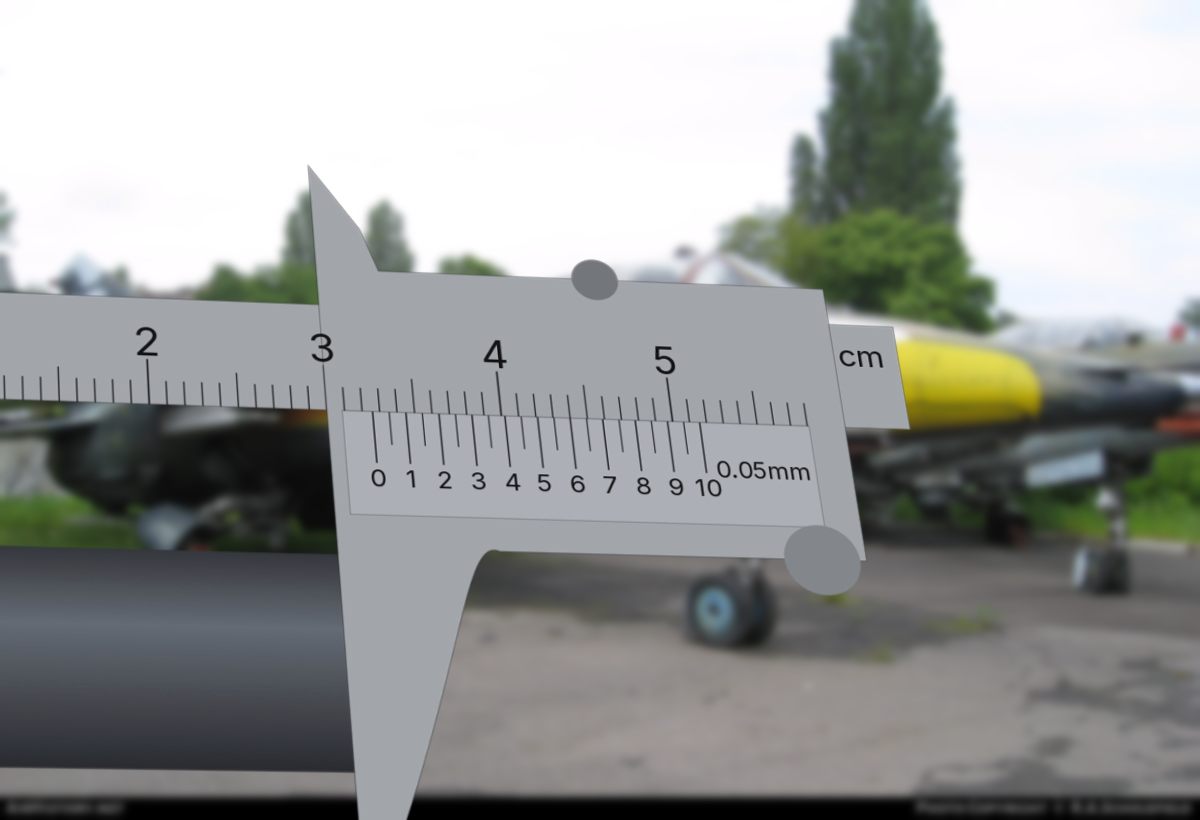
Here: 32.6 mm
